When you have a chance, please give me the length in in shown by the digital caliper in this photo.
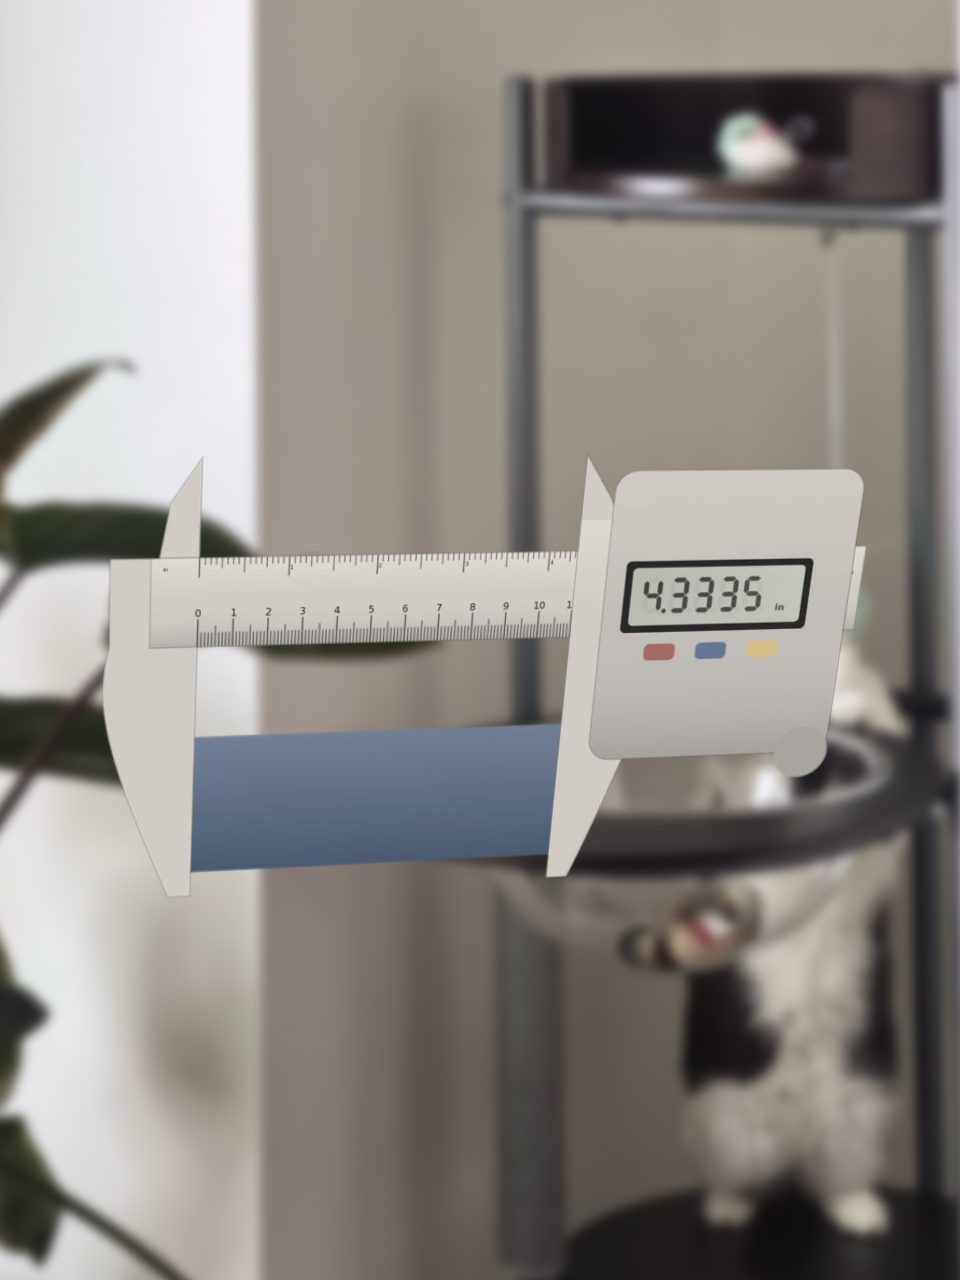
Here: 4.3335 in
